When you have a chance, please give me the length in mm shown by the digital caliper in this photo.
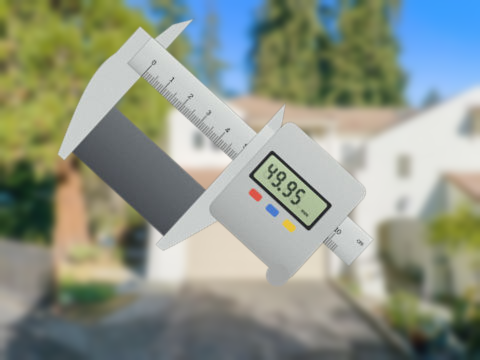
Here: 49.95 mm
